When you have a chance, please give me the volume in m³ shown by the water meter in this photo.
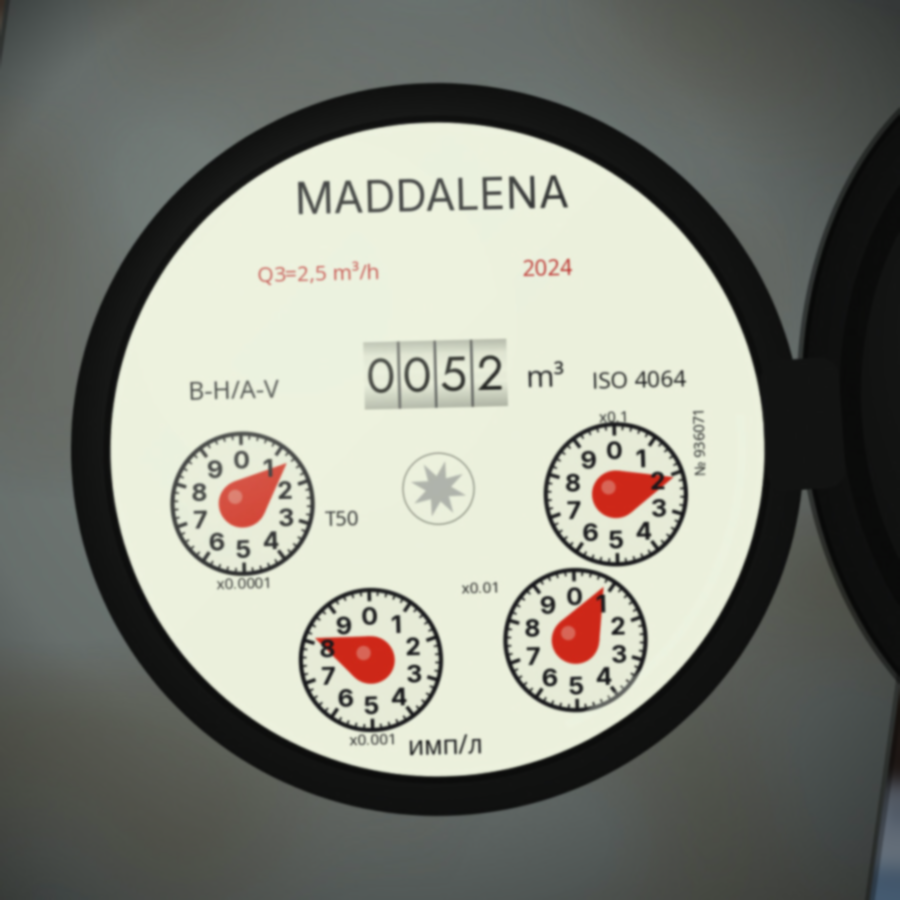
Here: 52.2081 m³
